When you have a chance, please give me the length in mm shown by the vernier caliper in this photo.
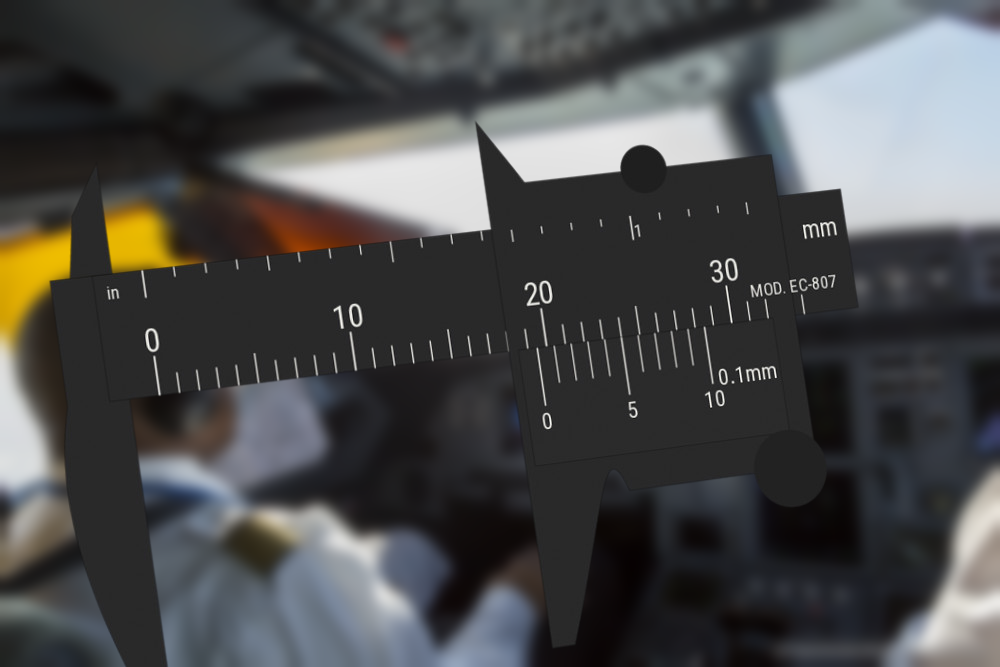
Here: 19.5 mm
